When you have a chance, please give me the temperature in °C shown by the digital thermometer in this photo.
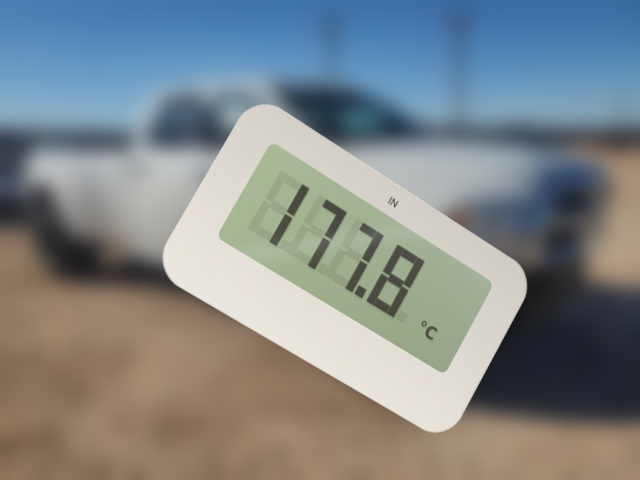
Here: 177.8 °C
